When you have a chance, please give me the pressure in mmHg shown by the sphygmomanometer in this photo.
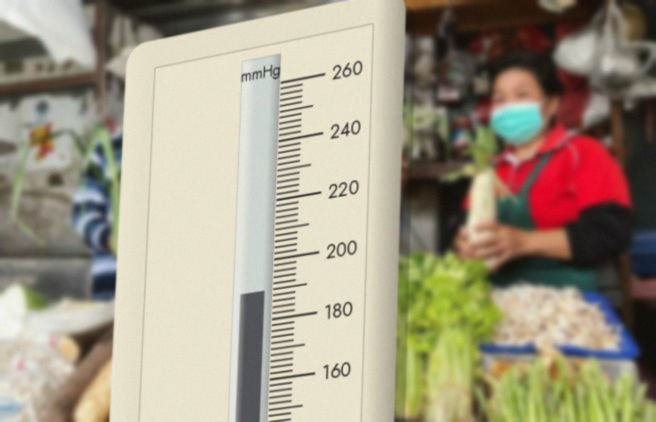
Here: 190 mmHg
